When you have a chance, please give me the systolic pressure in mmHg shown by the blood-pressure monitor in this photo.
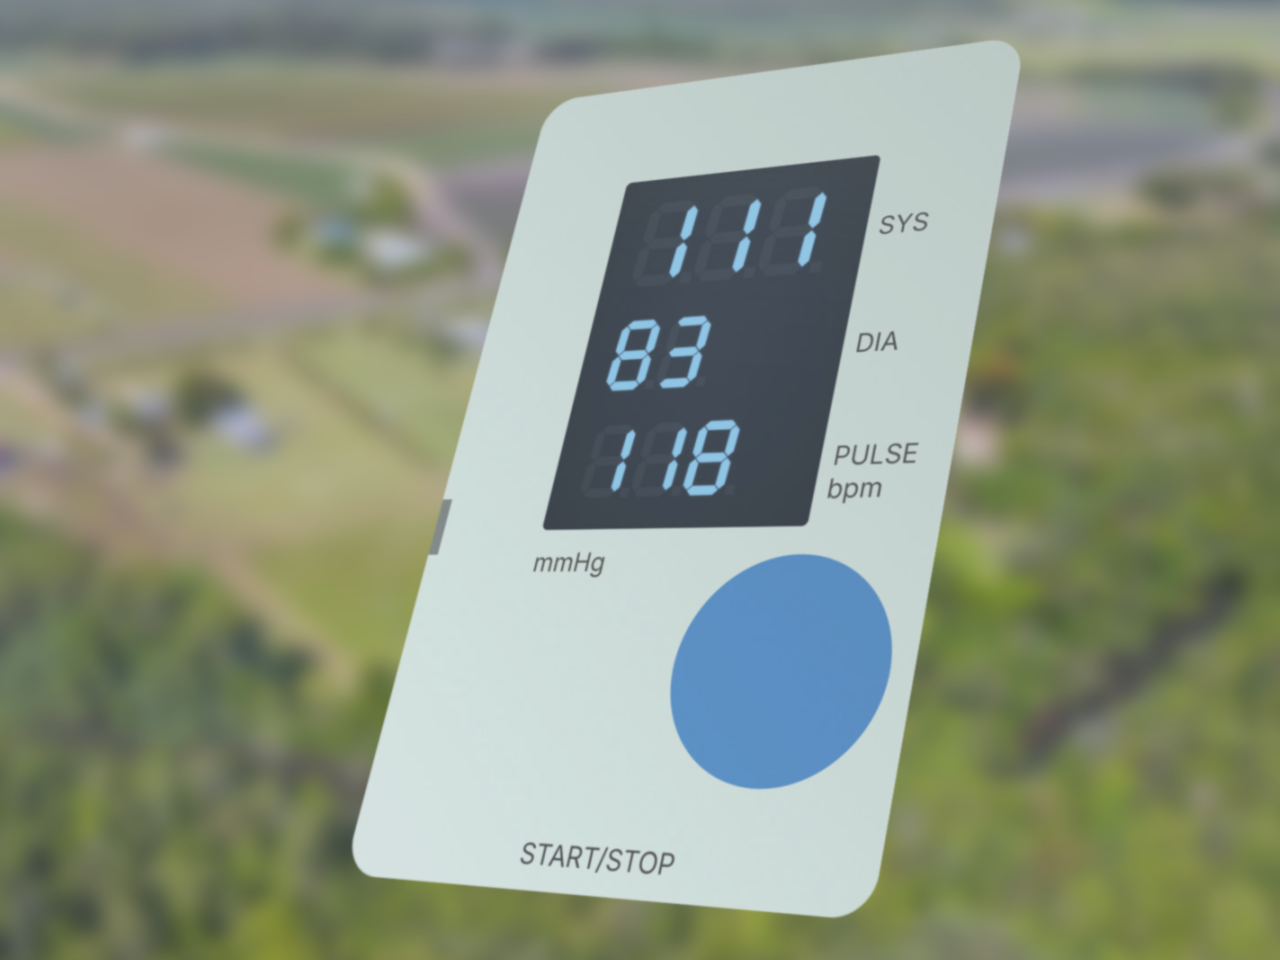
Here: 111 mmHg
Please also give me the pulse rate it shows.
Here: 118 bpm
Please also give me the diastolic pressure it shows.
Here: 83 mmHg
